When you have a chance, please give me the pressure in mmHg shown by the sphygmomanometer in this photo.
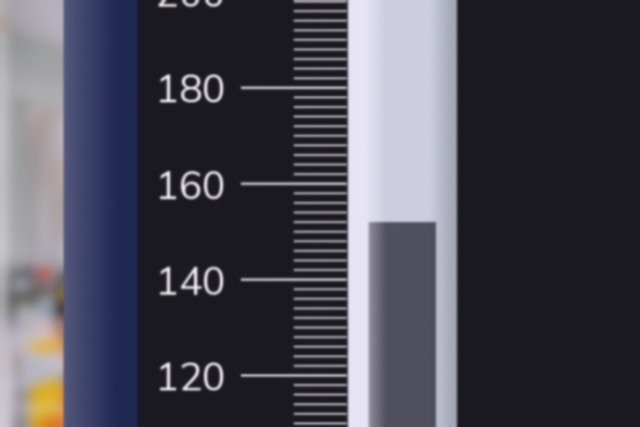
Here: 152 mmHg
